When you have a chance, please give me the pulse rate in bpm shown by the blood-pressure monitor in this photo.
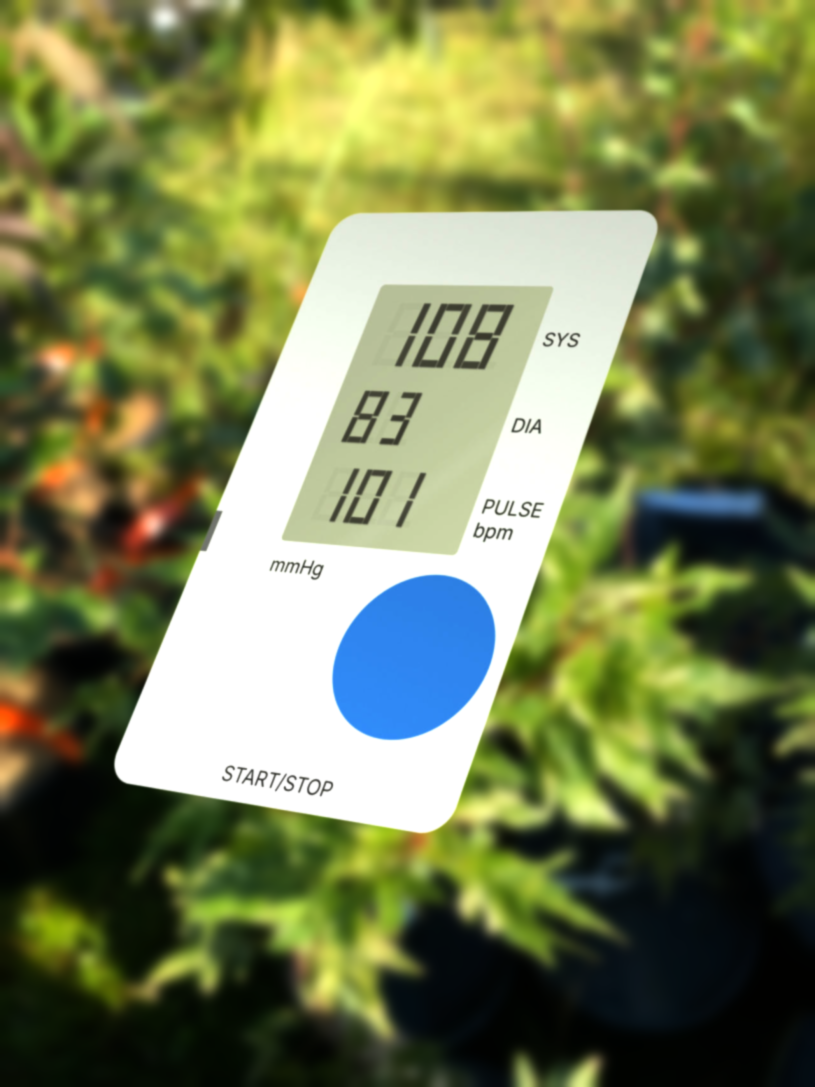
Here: 101 bpm
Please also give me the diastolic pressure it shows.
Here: 83 mmHg
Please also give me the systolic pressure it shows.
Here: 108 mmHg
